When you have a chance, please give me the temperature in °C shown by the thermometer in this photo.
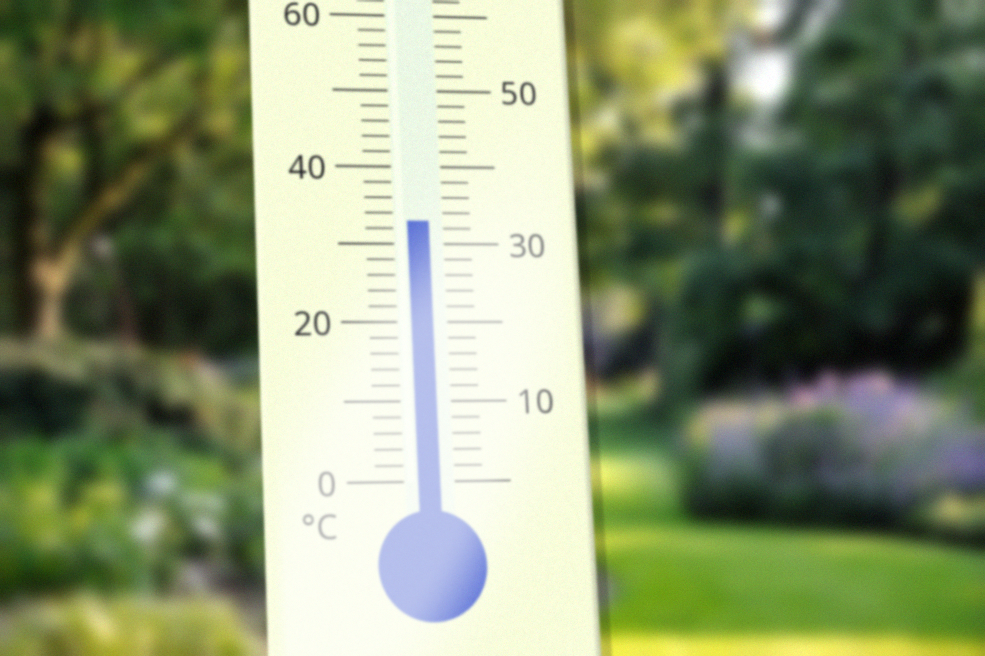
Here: 33 °C
